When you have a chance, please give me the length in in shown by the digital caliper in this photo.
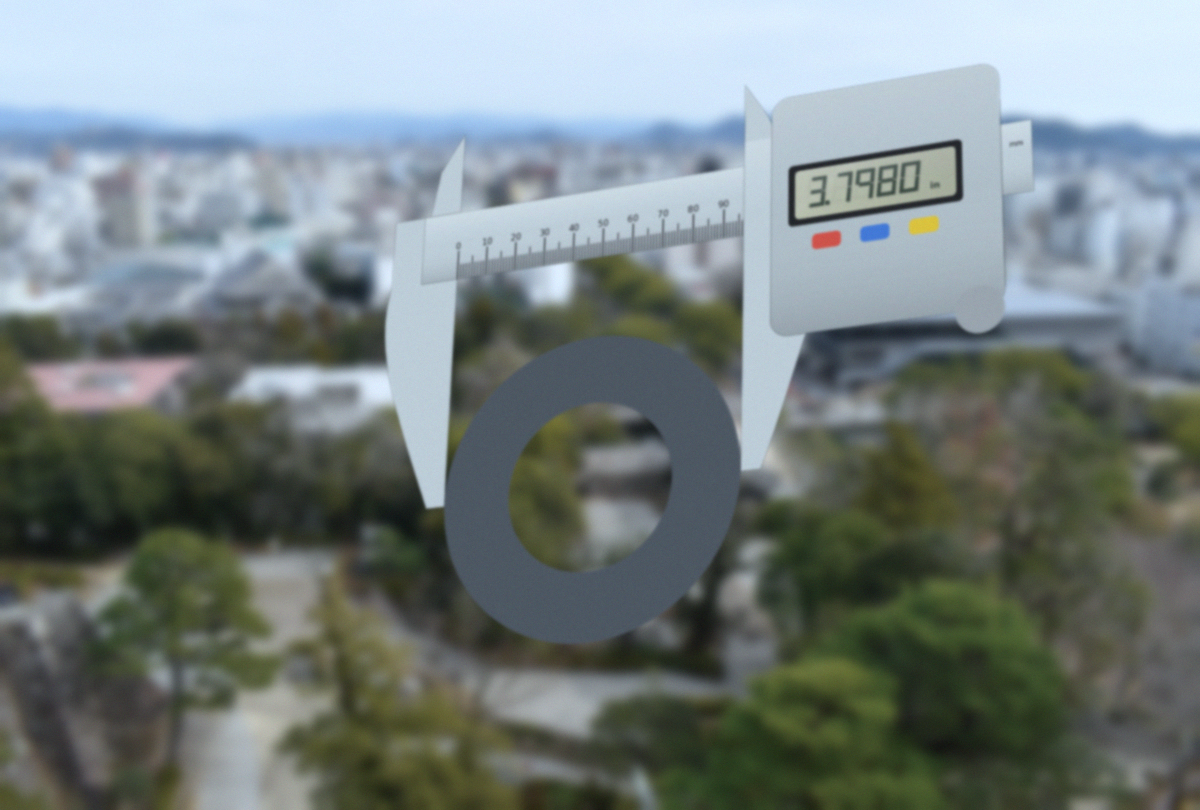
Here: 3.7980 in
